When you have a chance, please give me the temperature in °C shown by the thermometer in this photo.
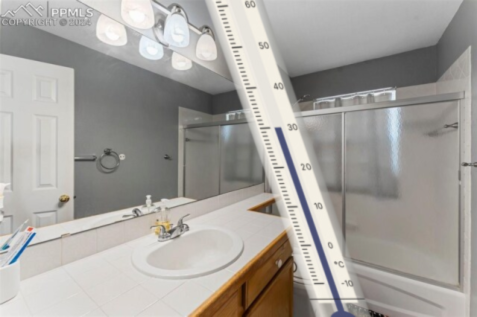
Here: 30 °C
